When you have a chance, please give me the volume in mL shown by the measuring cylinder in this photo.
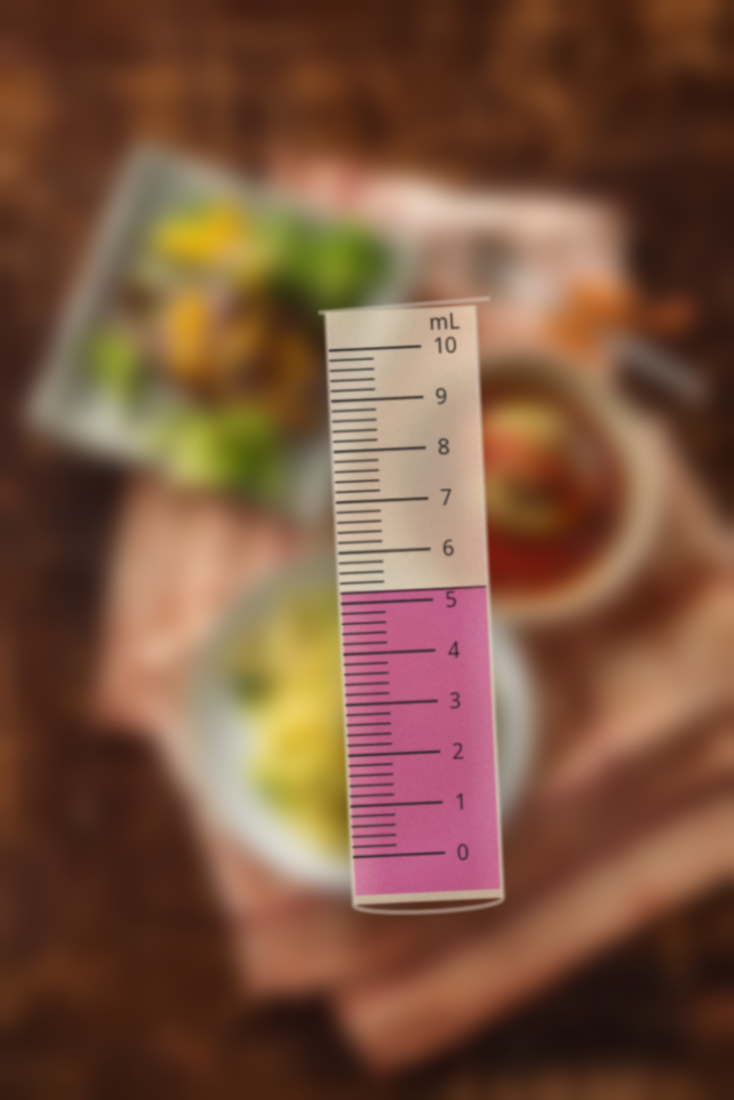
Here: 5.2 mL
